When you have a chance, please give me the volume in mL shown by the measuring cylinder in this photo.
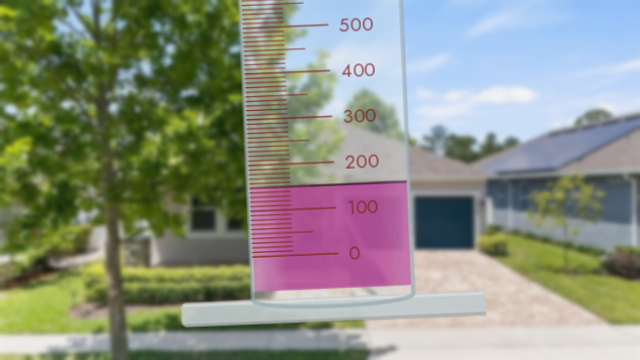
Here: 150 mL
